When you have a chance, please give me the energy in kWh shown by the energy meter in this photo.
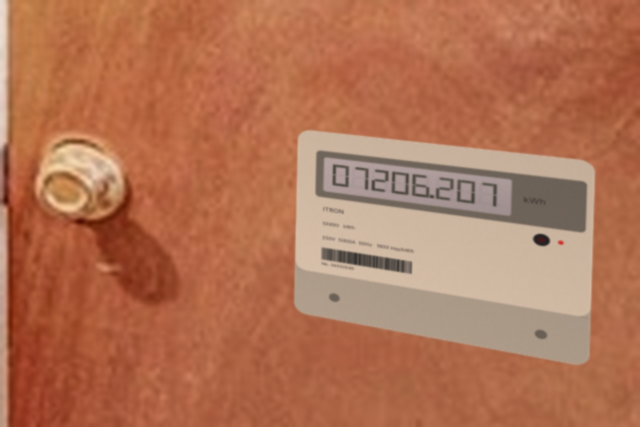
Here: 7206.207 kWh
